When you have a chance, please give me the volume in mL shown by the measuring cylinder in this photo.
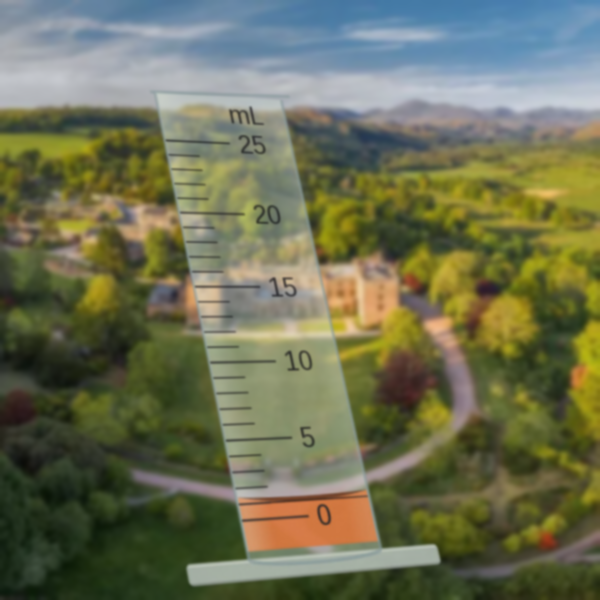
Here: 1 mL
